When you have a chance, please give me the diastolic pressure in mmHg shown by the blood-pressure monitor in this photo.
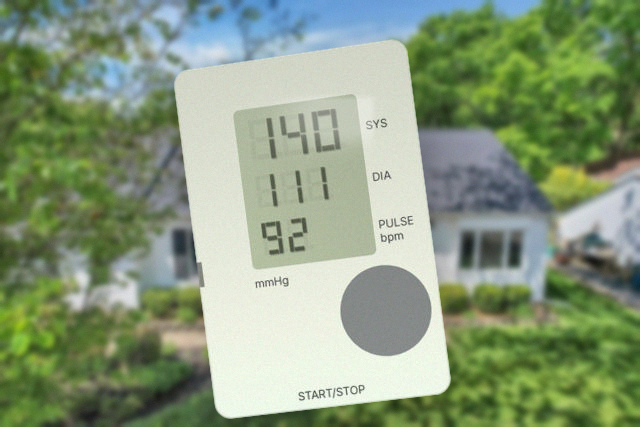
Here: 111 mmHg
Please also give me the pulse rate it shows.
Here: 92 bpm
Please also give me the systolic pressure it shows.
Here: 140 mmHg
